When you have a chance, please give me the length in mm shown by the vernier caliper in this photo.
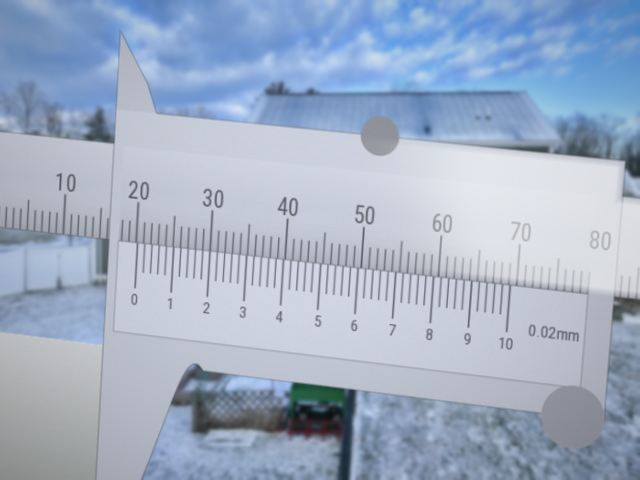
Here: 20.2 mm
